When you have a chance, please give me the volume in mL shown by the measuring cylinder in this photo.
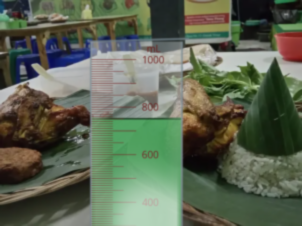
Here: 750 mL
